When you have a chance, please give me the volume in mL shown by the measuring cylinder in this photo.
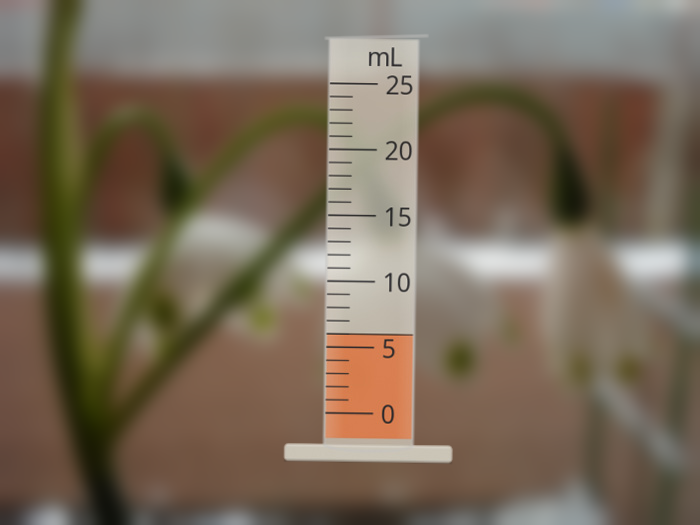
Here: 6 mL
